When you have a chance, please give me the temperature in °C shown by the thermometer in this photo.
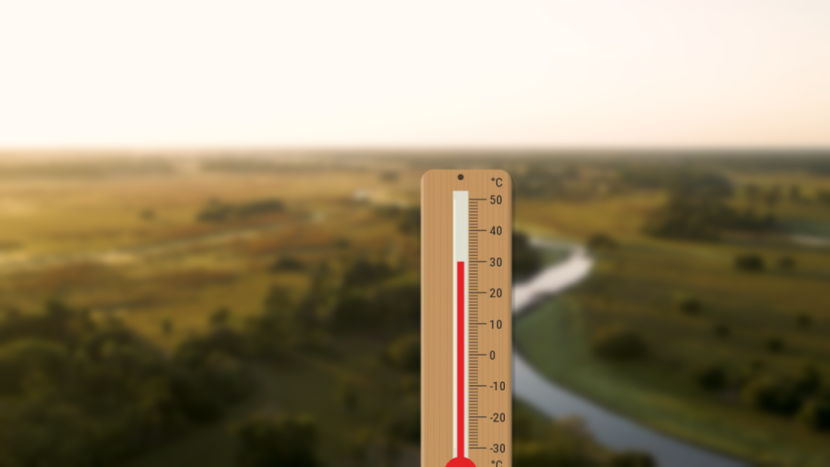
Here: 30 °C
